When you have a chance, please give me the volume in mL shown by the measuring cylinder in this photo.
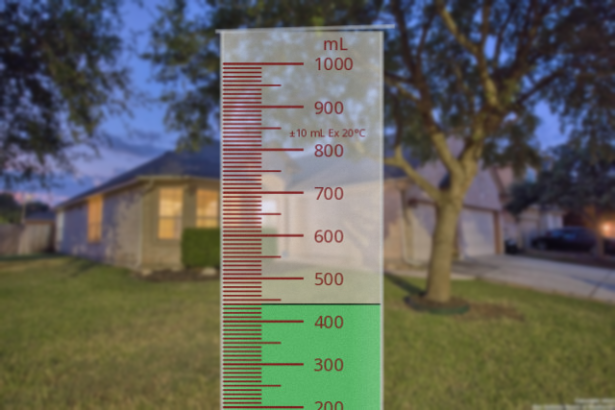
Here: 440 mL
